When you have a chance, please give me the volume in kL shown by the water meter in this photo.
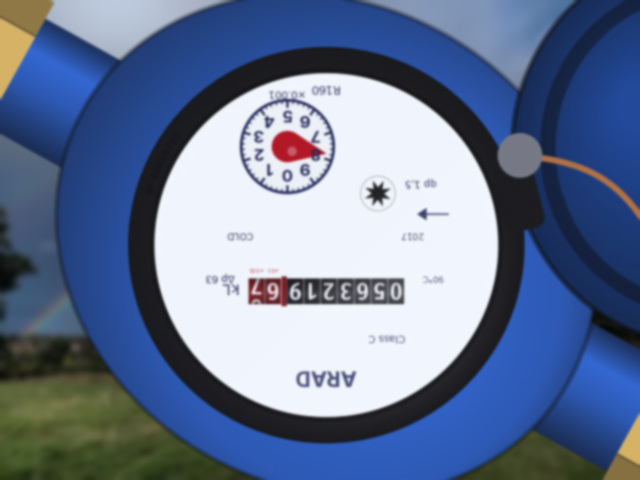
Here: 563219.667 kL
